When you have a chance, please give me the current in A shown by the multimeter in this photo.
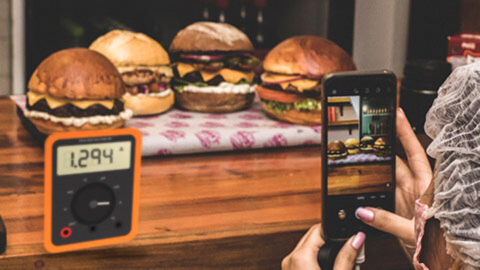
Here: 1.294 A
